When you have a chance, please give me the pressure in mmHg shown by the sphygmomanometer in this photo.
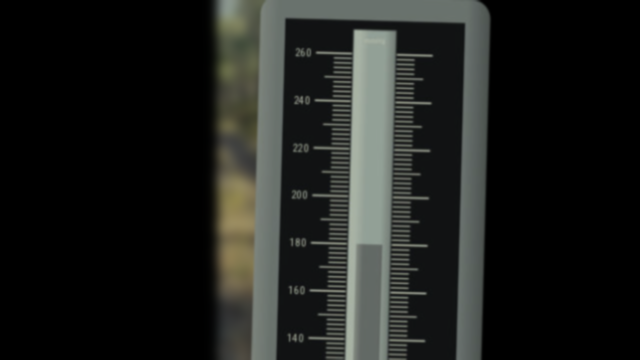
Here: 180 mmHg
